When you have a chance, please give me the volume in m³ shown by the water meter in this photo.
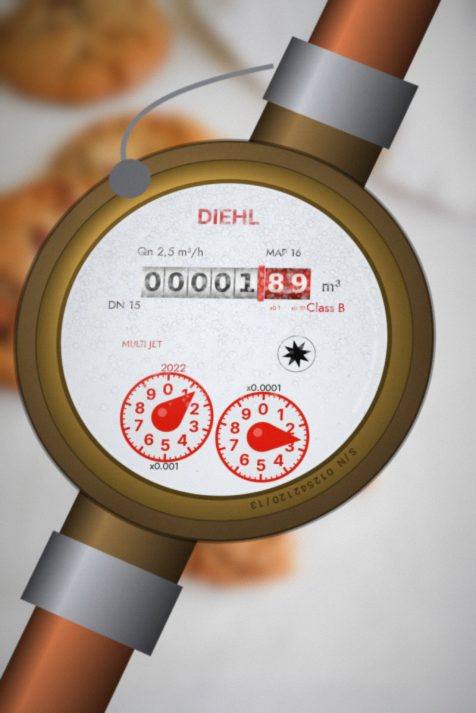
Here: 1.8912 m³
